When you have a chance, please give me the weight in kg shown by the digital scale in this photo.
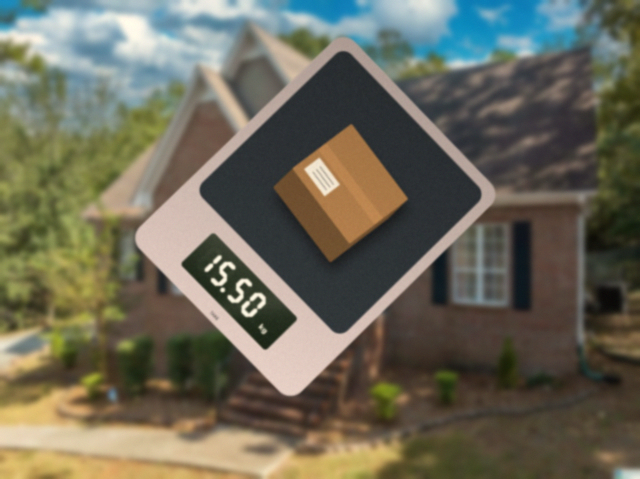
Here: 15.50 kg
